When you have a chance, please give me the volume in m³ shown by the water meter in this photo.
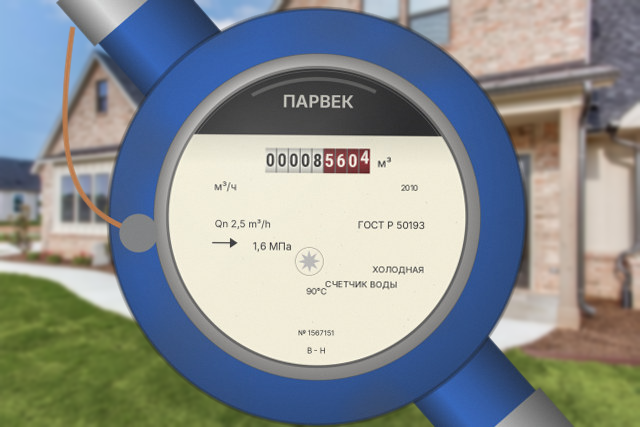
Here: 8.5604 m³
